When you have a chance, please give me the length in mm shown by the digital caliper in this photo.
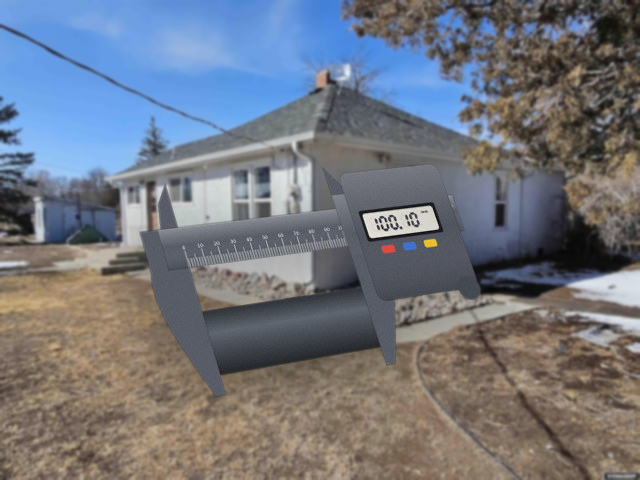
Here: 100.10 mm
